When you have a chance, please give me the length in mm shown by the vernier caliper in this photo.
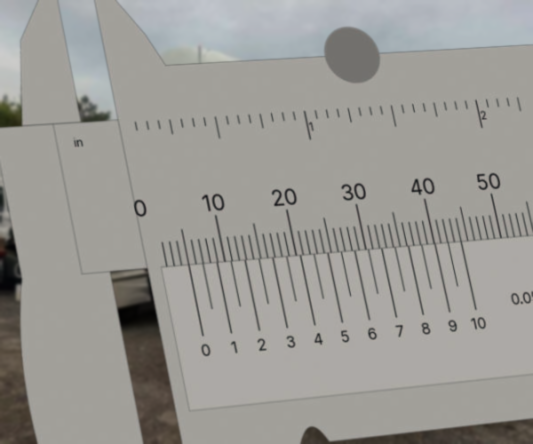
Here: 5.0 mm
